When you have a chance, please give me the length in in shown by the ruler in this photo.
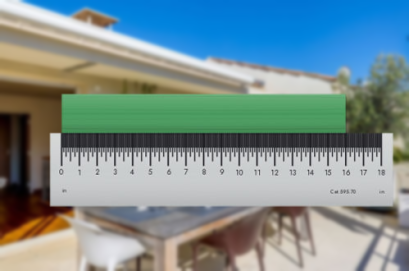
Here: 16 in
